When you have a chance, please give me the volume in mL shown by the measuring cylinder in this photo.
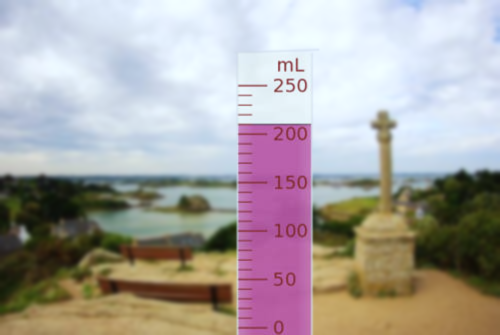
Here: 210 mL
